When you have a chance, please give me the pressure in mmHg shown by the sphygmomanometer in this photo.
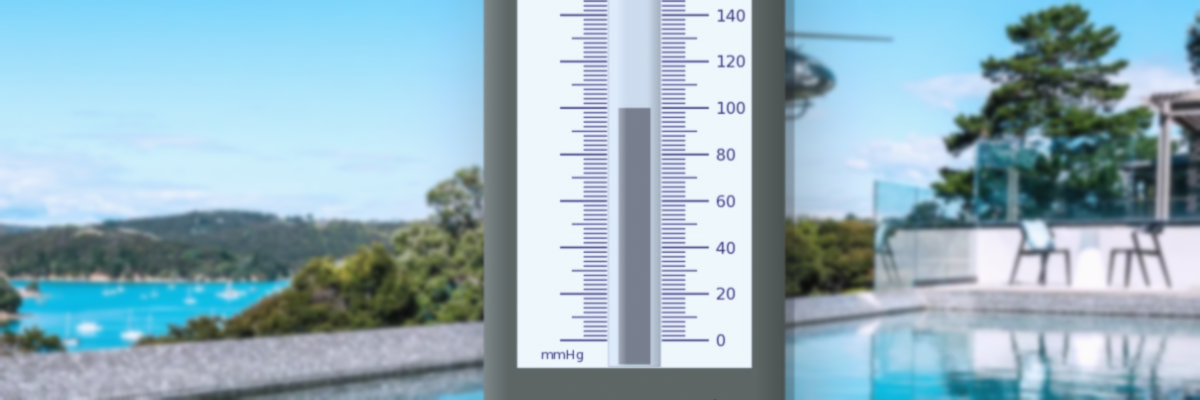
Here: 100 mmHg
